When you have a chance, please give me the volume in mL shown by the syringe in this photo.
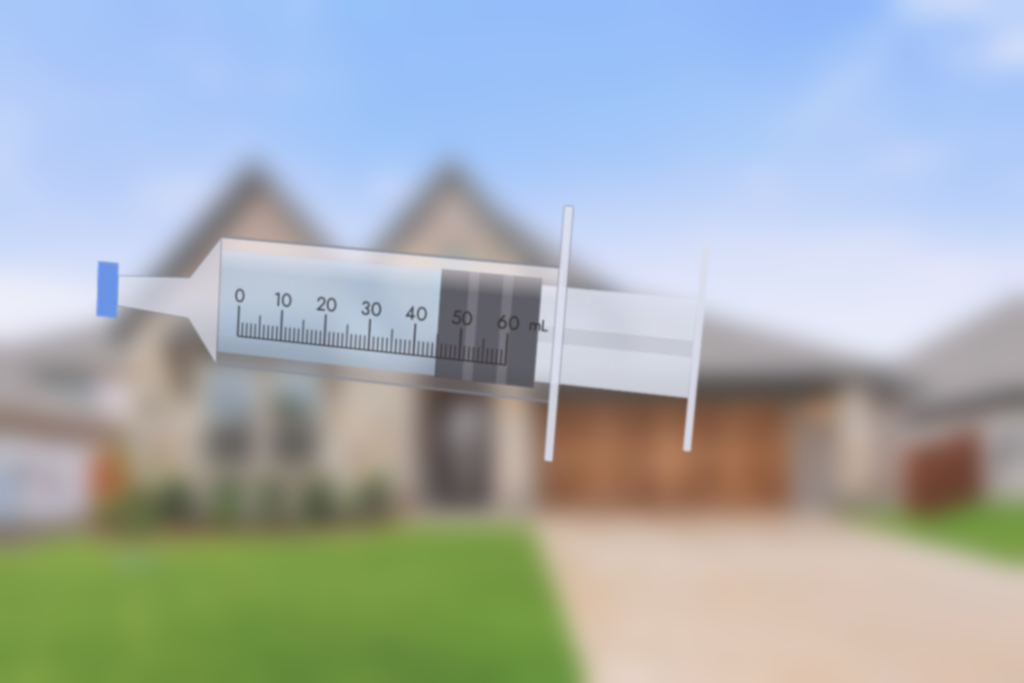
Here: 45 mL
